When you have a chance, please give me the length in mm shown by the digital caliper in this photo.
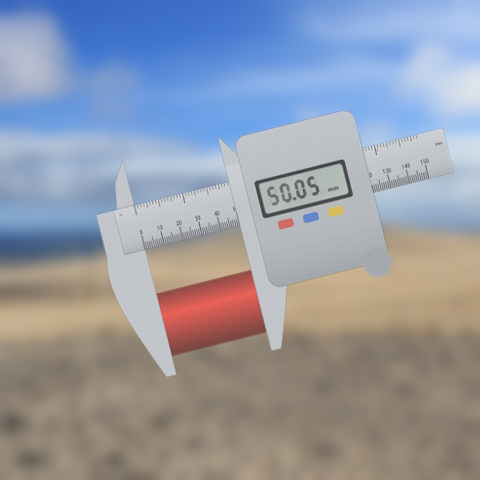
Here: 50.05 mm
